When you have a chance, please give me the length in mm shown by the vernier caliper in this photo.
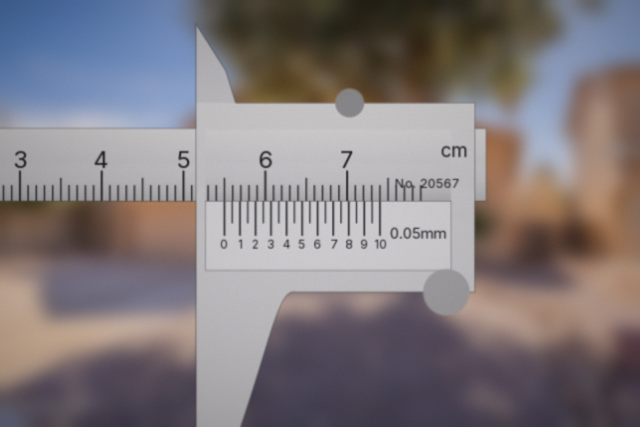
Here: 55.0 mm
